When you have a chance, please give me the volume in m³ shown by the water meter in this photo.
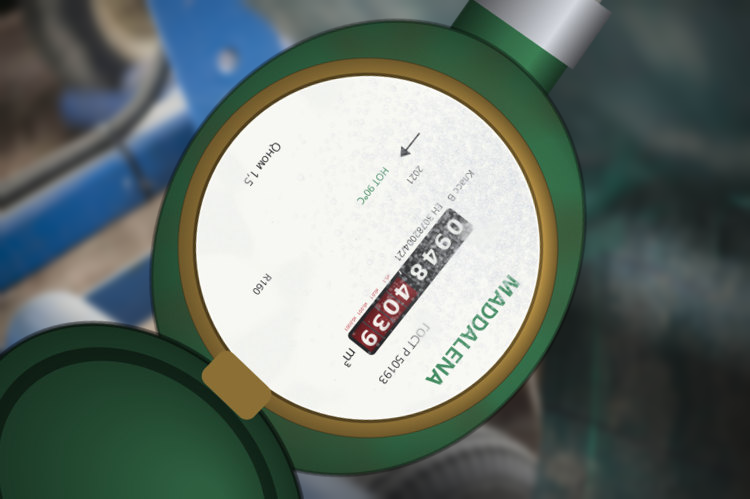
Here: 948.4039 m³
